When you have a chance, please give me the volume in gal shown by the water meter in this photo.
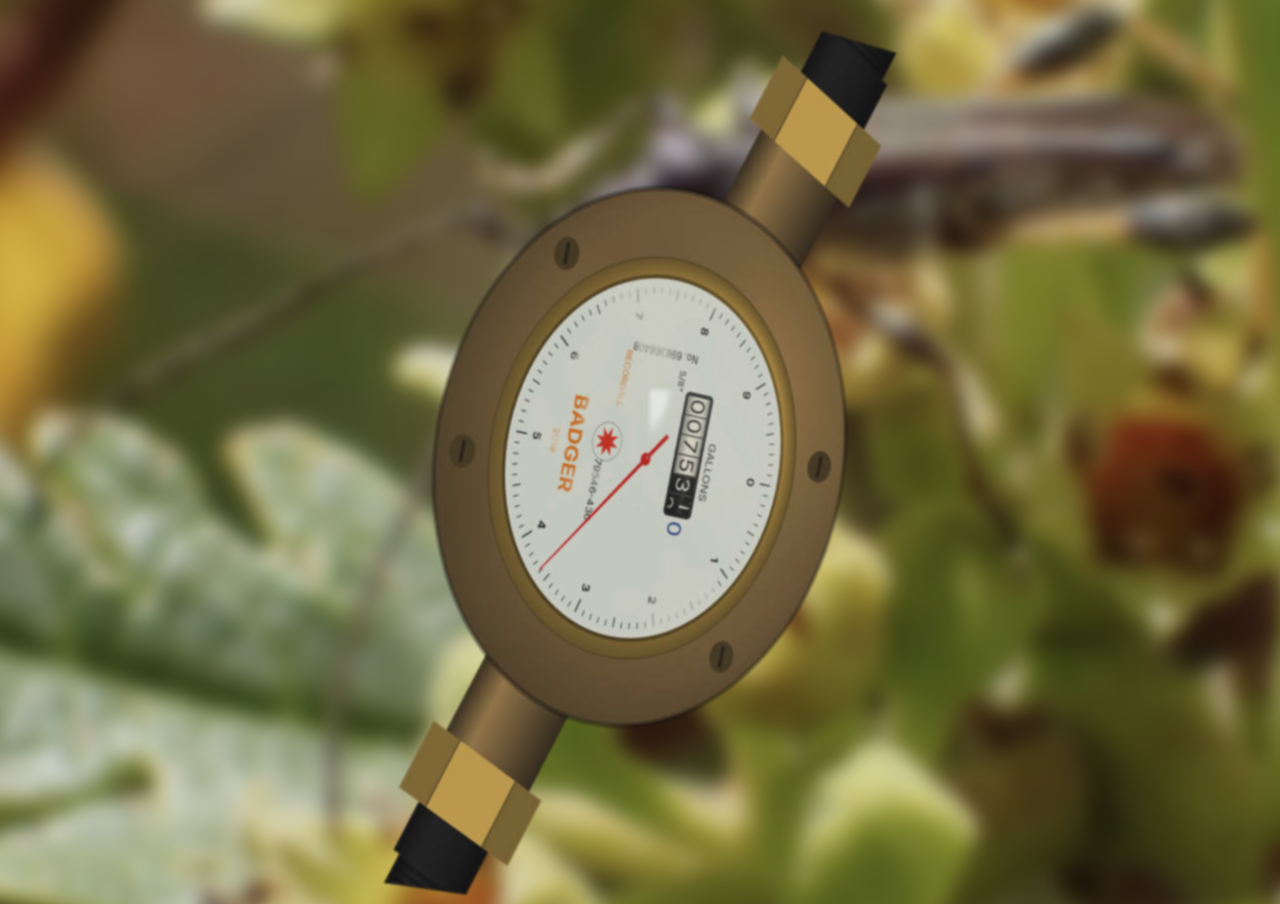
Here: 75313.6 gal
